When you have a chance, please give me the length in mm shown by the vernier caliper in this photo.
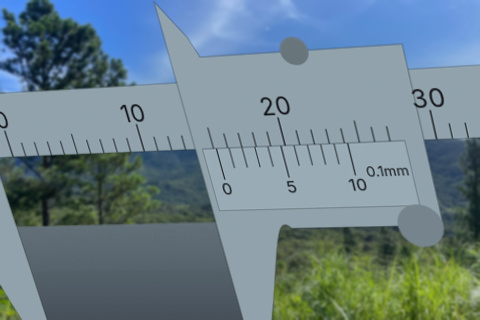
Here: 15.2 mm
